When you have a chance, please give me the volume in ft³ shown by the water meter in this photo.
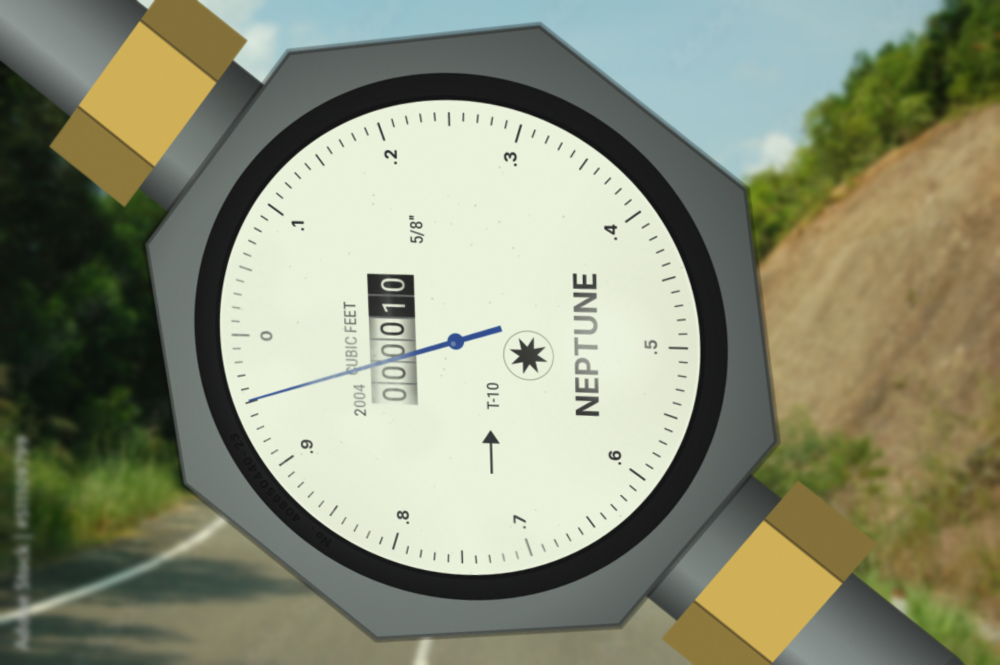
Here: 9.95 ft³
